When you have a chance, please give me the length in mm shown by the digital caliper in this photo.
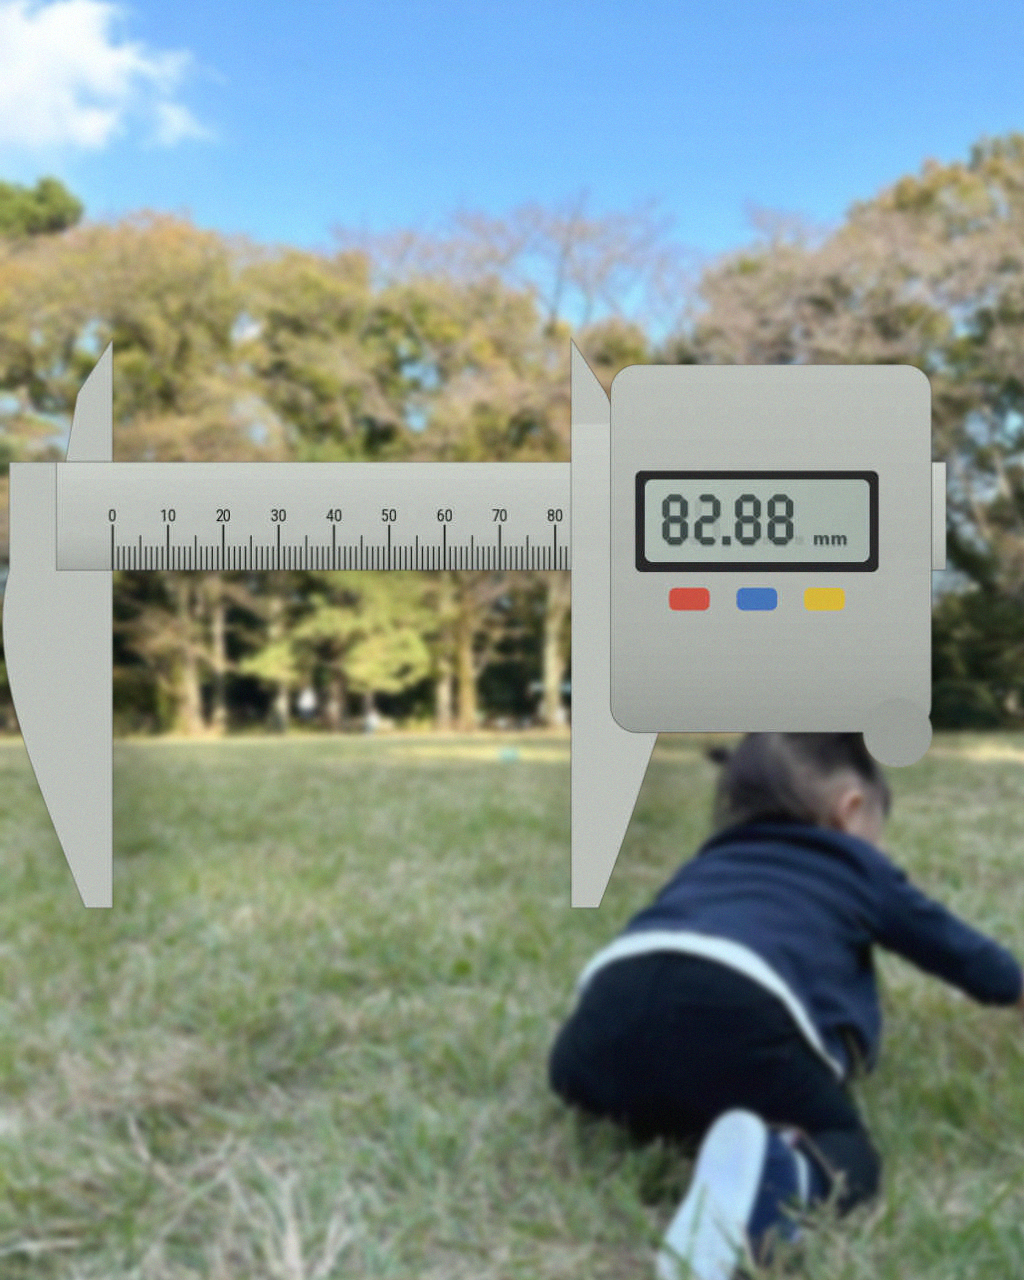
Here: 82.88 mm
